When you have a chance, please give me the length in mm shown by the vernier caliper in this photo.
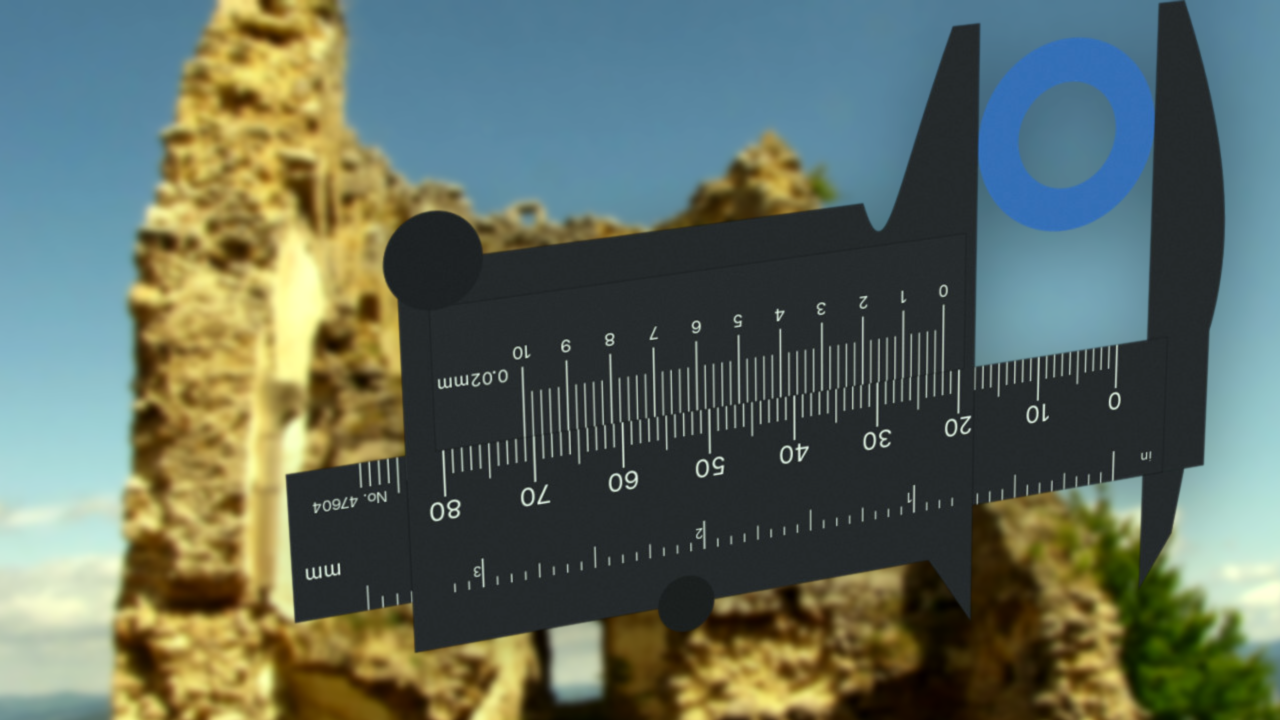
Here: 22.0 mm
